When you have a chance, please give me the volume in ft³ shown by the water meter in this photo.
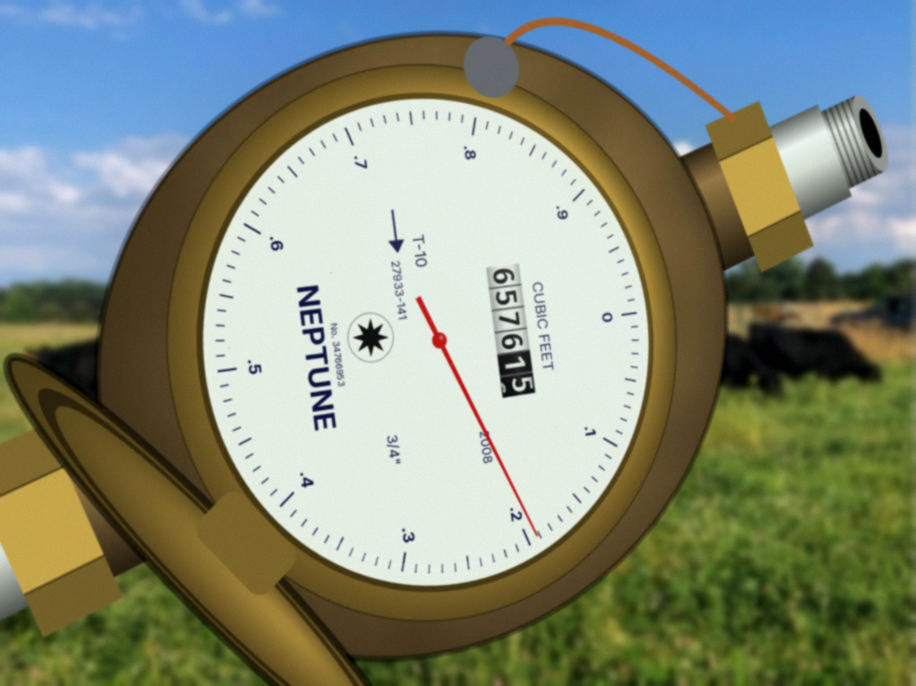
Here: 657615.19 ft³
